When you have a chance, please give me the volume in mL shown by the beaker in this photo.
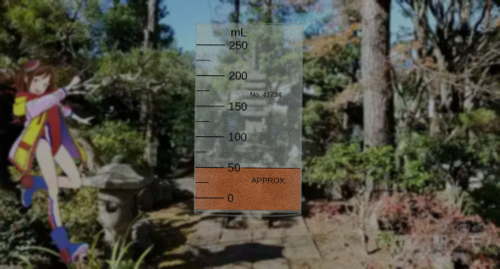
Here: 50 mL
